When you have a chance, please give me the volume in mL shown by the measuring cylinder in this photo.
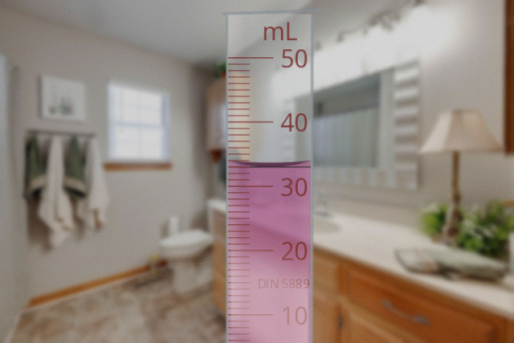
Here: 33 mL
